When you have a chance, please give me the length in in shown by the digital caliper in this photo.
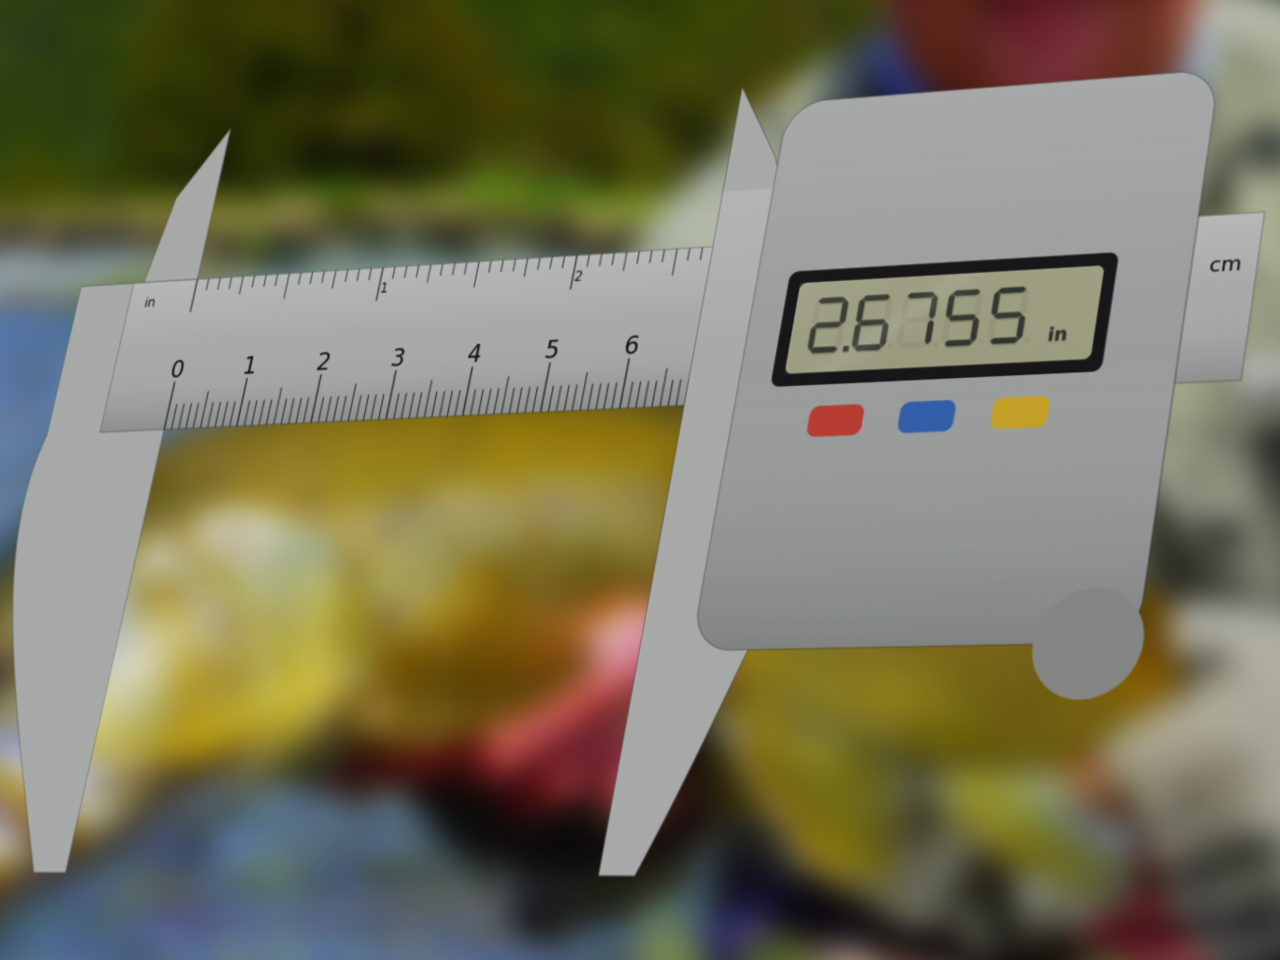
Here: 2.6755 in
